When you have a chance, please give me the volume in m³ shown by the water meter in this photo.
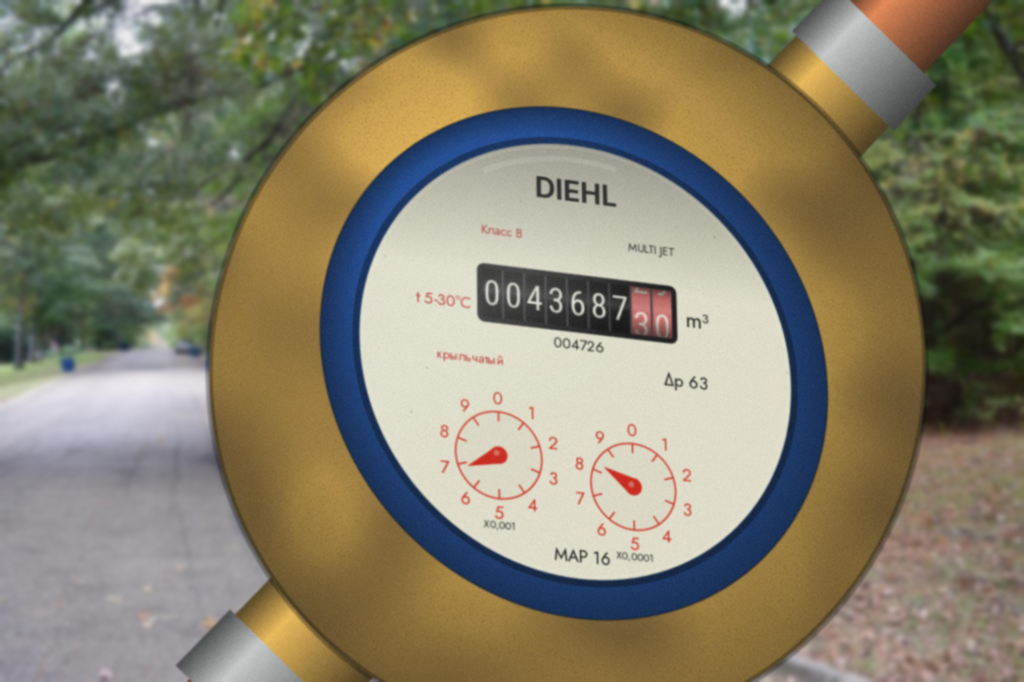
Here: 43687.2968 m³
